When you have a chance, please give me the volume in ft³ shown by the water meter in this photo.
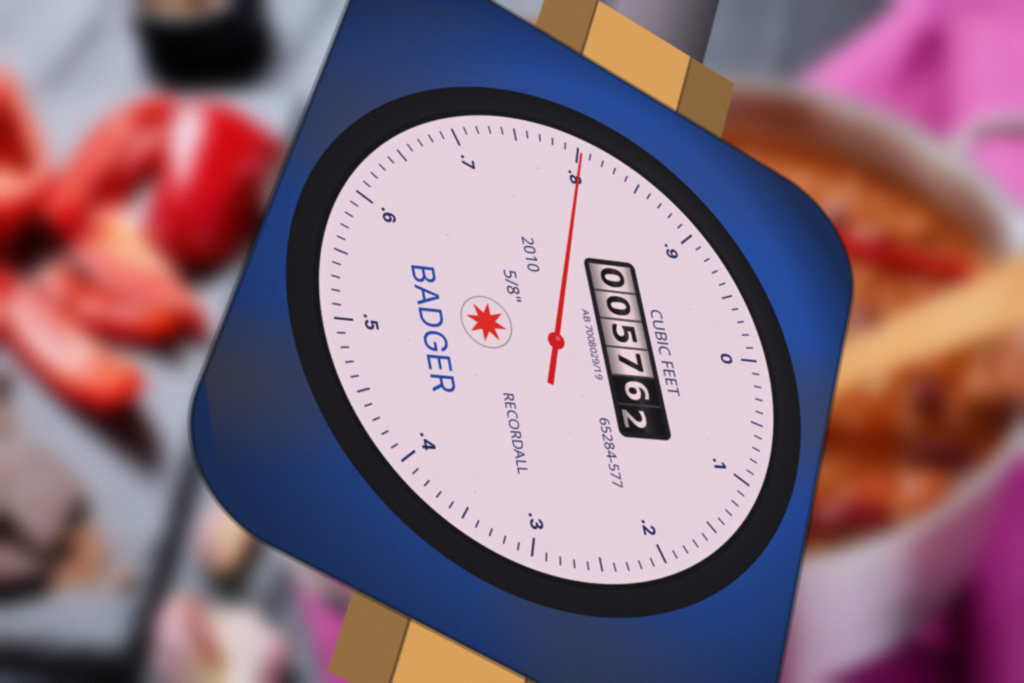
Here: 5761.80 ft³
